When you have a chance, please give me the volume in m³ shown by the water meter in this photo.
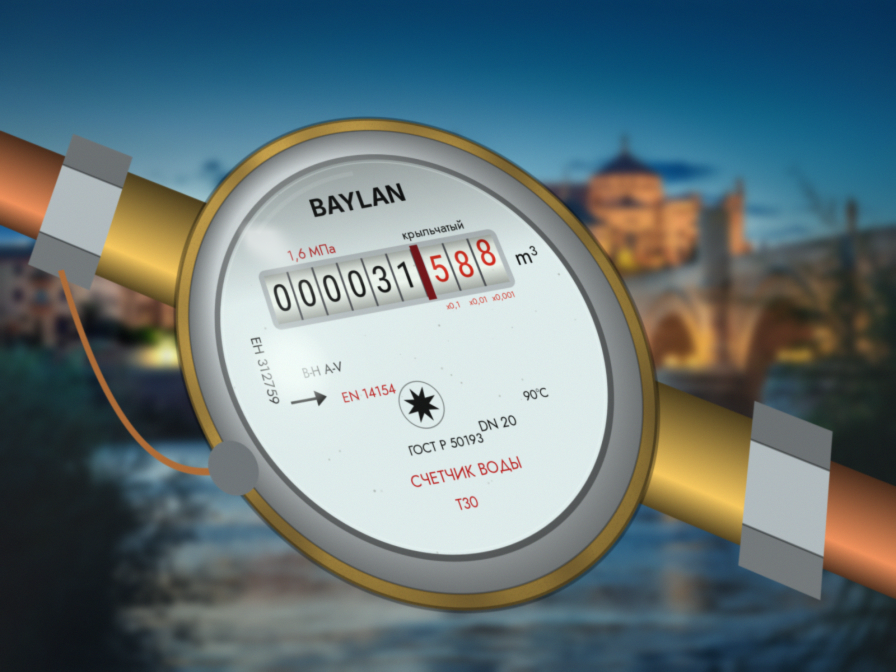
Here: 31.588 m³
